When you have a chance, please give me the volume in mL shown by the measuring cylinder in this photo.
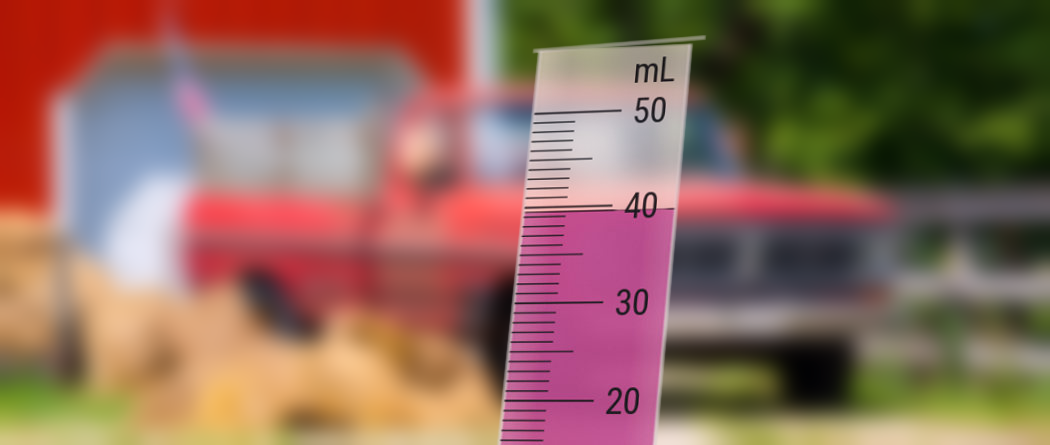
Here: 39.5 mL
